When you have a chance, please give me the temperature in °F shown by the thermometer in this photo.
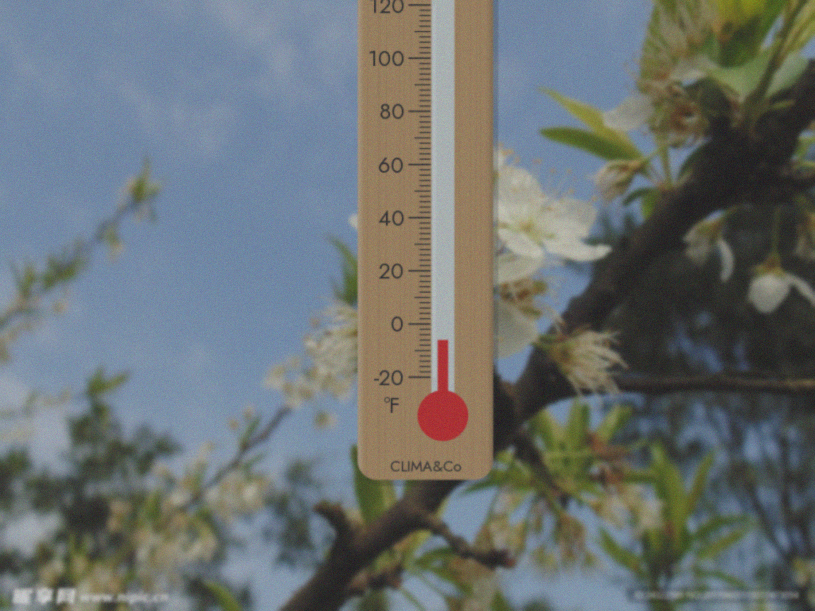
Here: -6 °F
